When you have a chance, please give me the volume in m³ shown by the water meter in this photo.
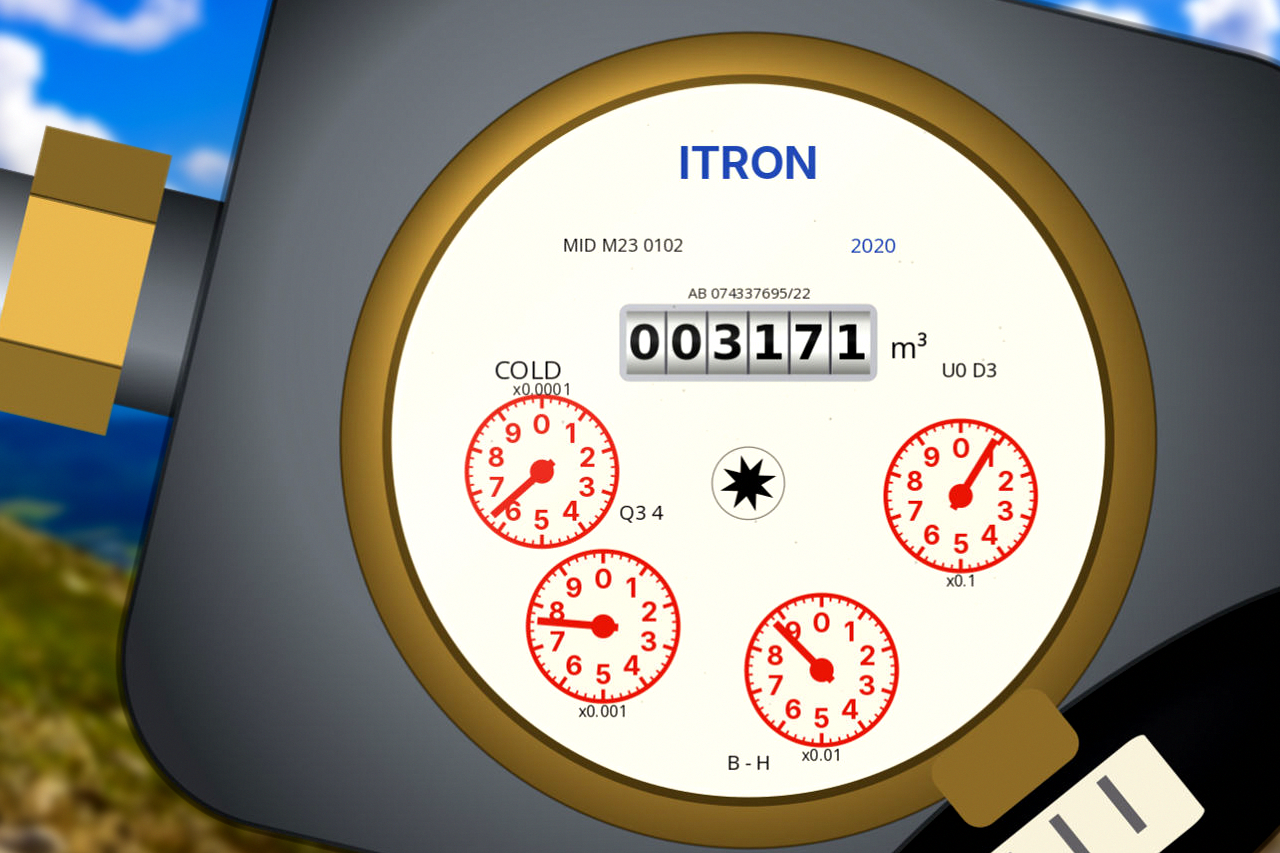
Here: 3171.0876 m³
